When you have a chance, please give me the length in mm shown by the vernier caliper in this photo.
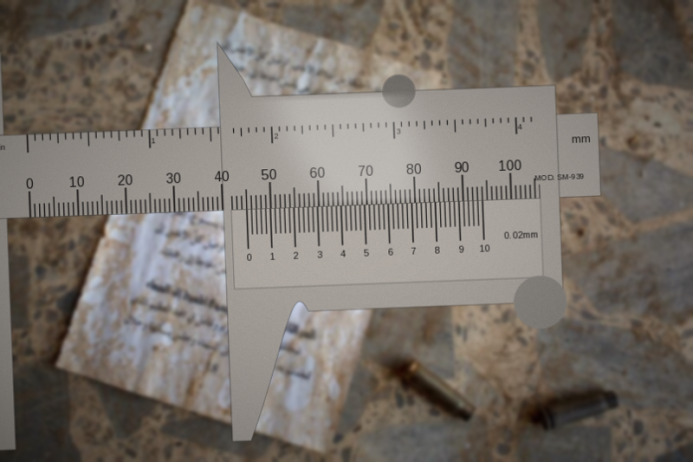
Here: 45.0 mm
